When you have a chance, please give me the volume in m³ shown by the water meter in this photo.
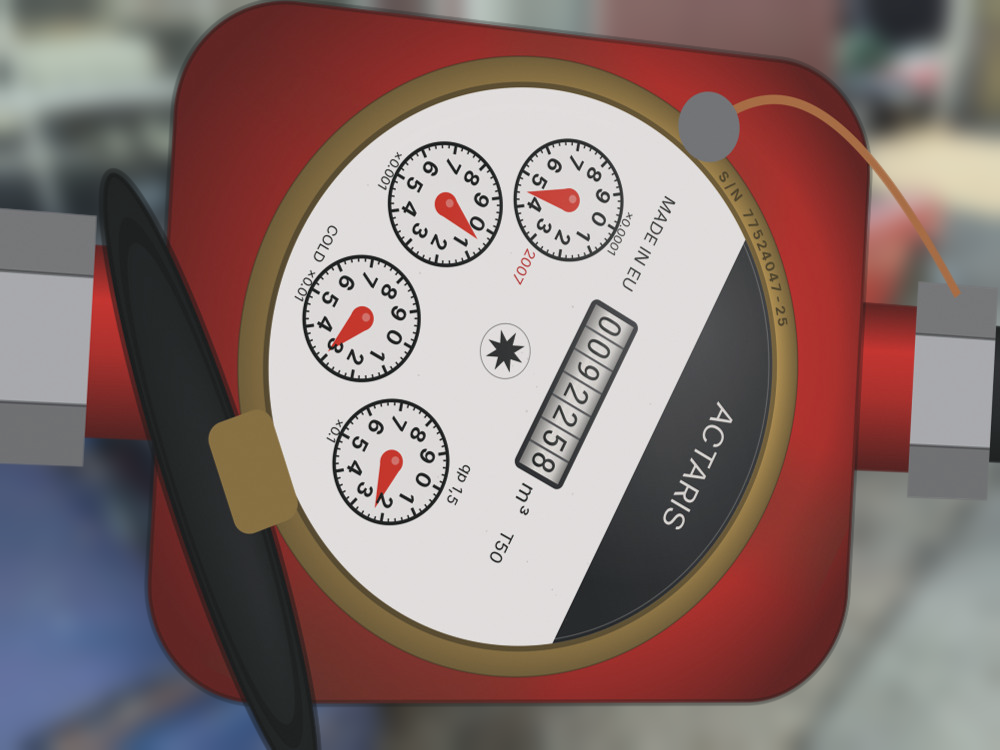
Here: 92258.2304 m³
